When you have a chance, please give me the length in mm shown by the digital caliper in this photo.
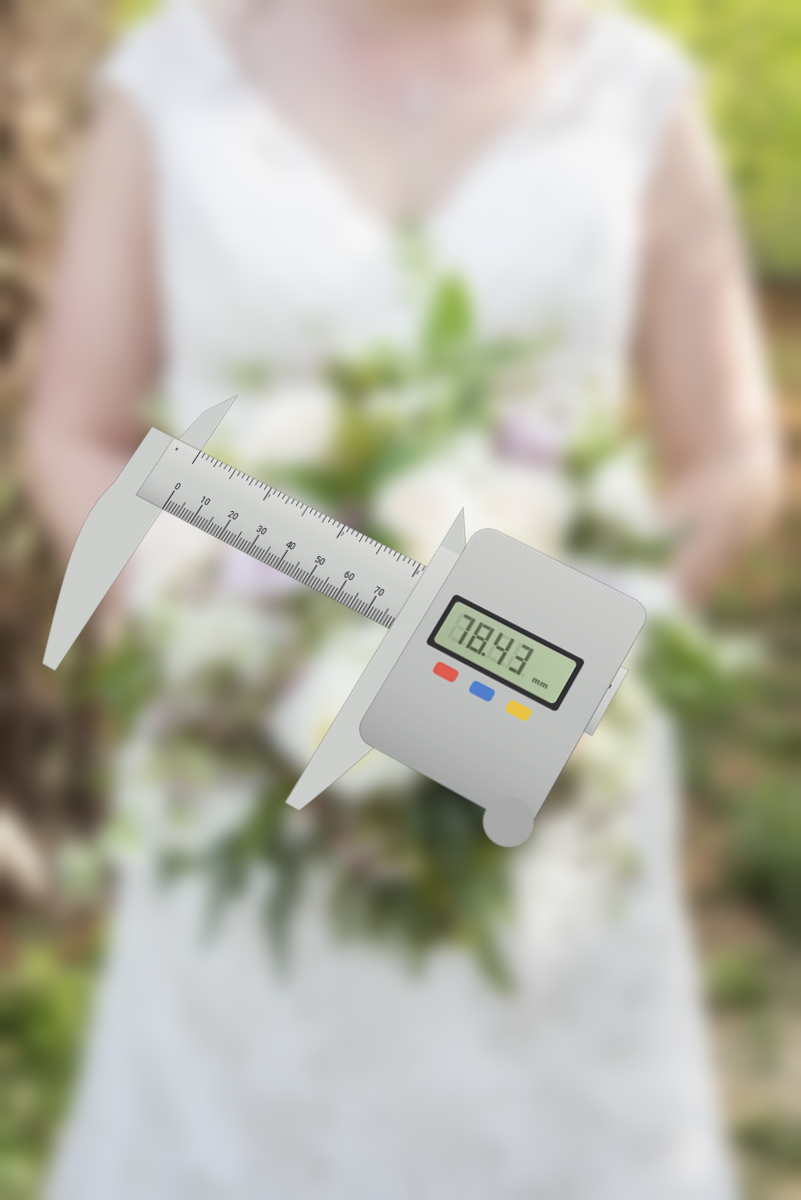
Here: 78.43 mm
